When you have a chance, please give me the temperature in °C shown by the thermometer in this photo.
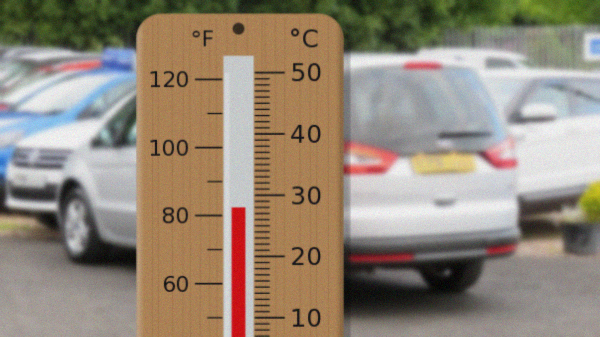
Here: 28 °C
